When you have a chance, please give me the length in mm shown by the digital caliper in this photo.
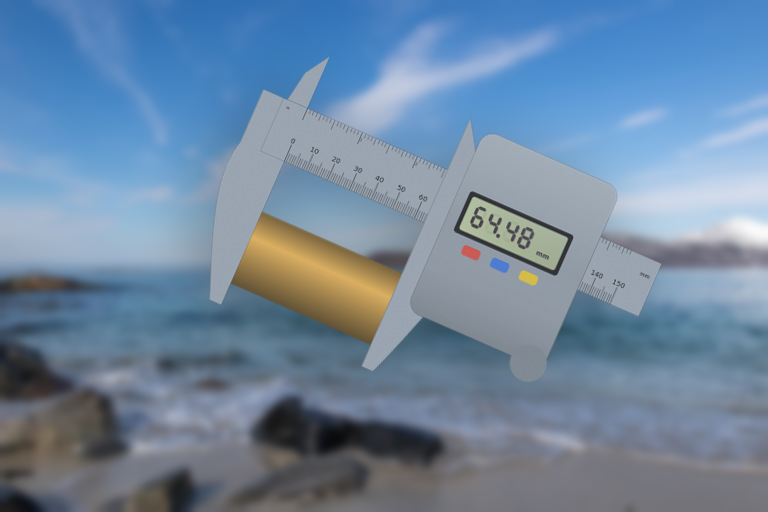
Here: 64.48 mm
